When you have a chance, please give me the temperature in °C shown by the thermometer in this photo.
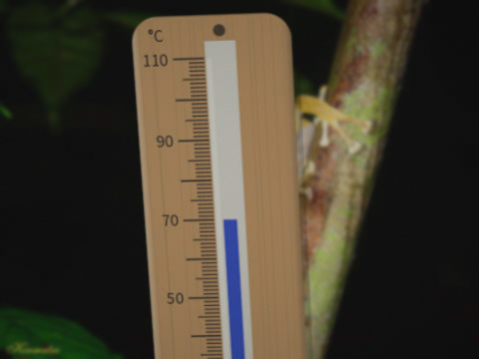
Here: 70 °C
